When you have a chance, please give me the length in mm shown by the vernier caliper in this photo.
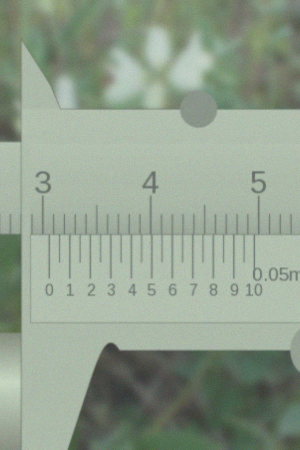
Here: 30.6 mm
